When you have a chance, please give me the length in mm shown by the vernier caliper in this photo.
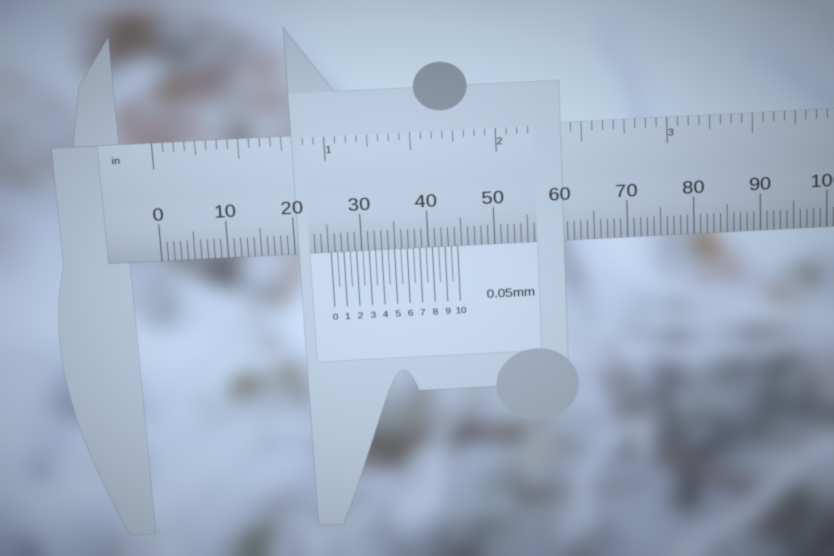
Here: 25.4 mm
